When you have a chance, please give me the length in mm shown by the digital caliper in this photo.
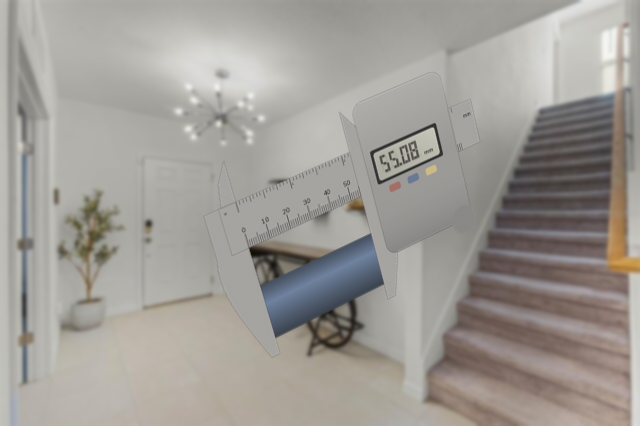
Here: 55.08 mm
